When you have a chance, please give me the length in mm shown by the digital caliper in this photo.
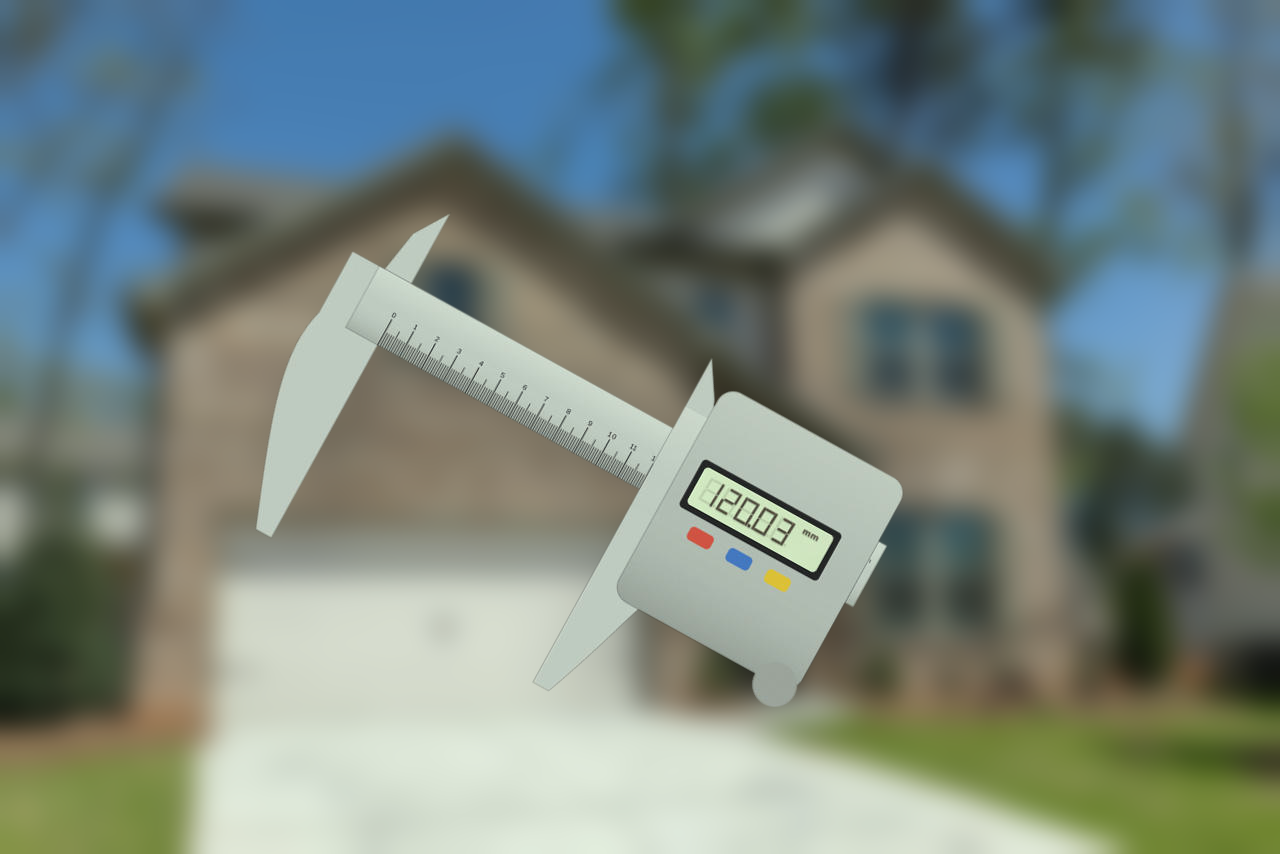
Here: 120.03 mm
